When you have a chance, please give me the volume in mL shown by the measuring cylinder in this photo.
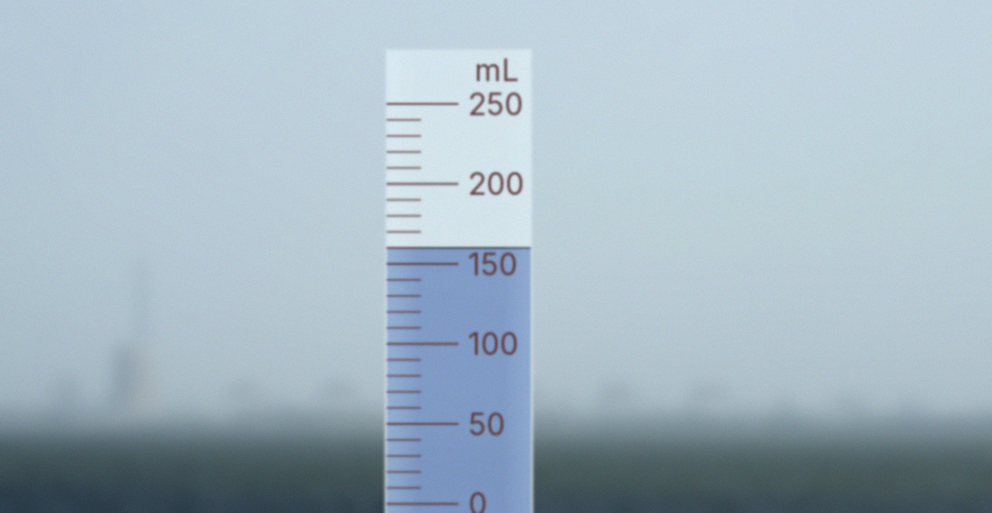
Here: 160 mL
